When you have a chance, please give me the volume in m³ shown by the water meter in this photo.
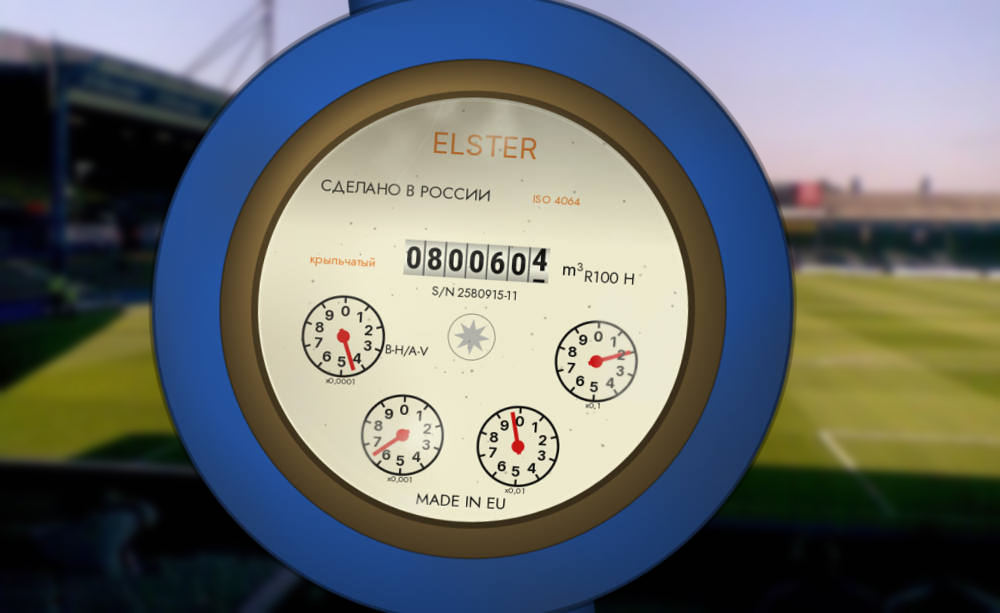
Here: 800604.1964 m³
